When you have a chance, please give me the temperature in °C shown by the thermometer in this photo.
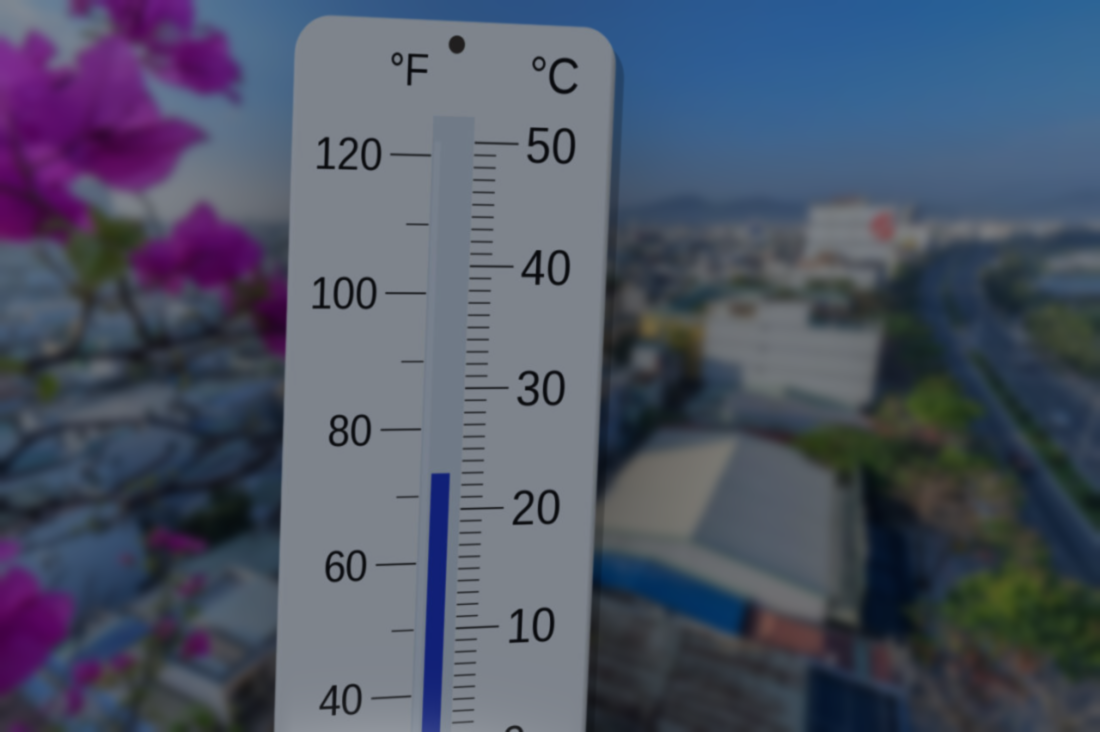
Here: 23 °C
